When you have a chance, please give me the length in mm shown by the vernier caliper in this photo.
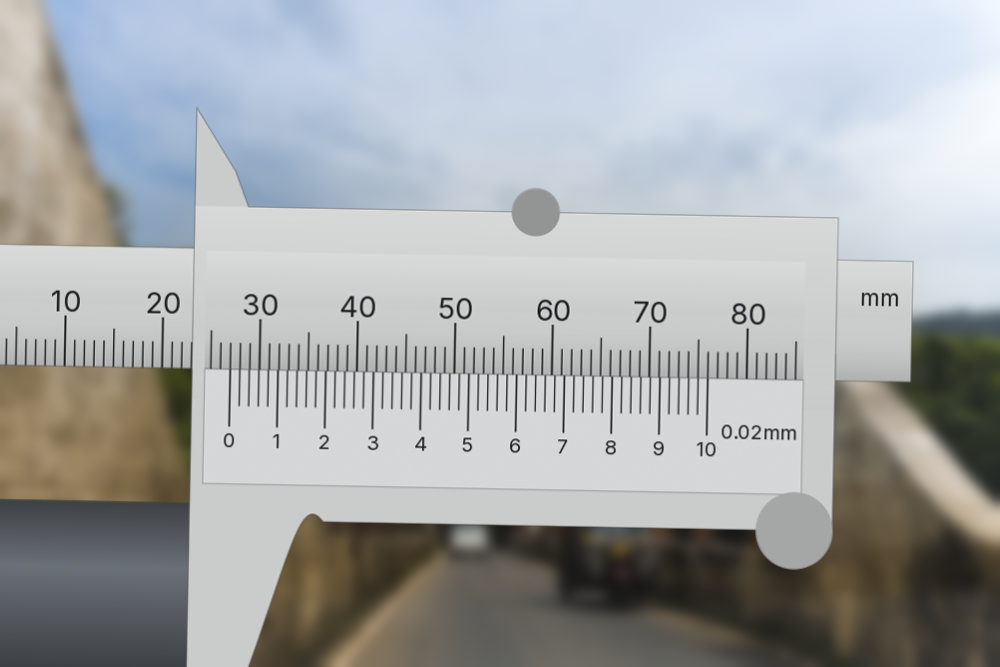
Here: 27.0 mm
